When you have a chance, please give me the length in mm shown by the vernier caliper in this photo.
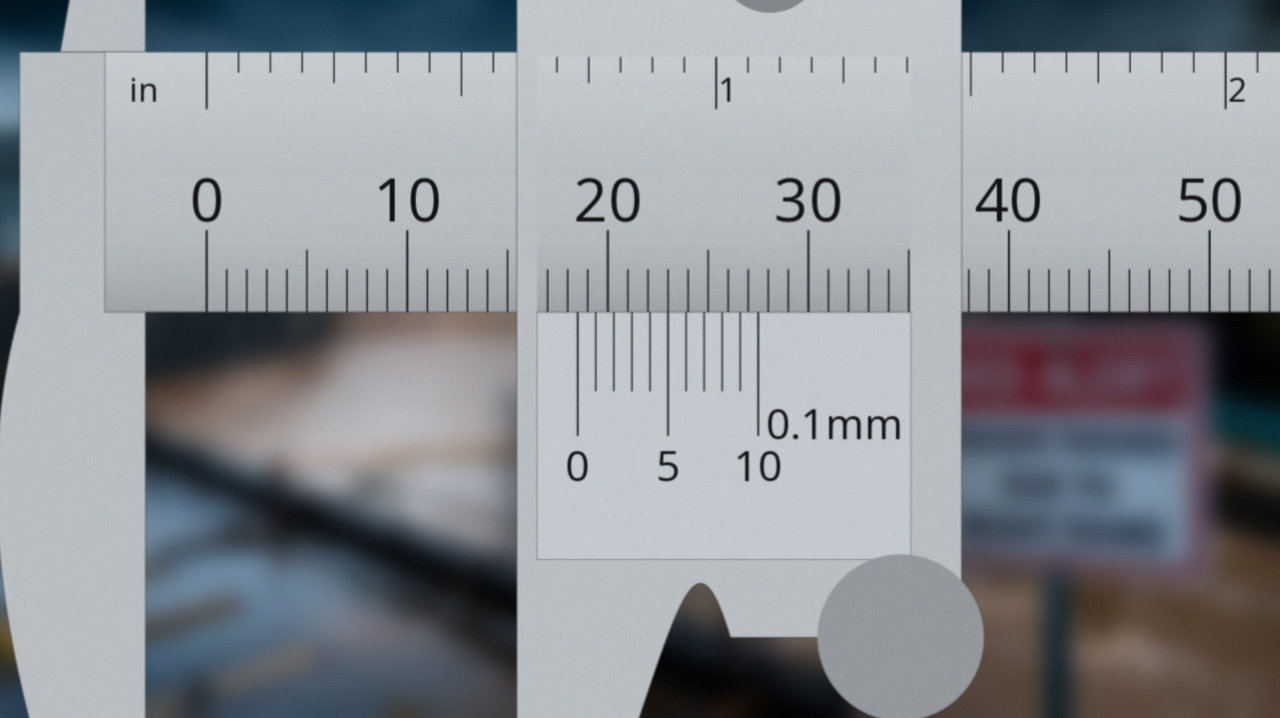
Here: 18.5 mm
